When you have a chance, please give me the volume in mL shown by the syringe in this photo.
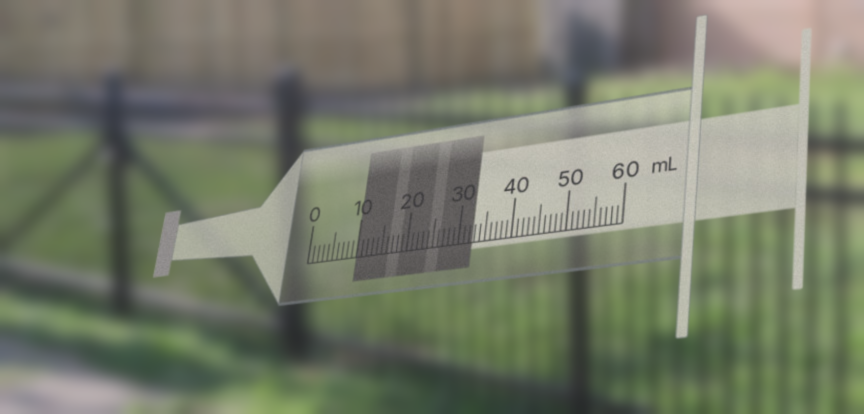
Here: 10 mL
